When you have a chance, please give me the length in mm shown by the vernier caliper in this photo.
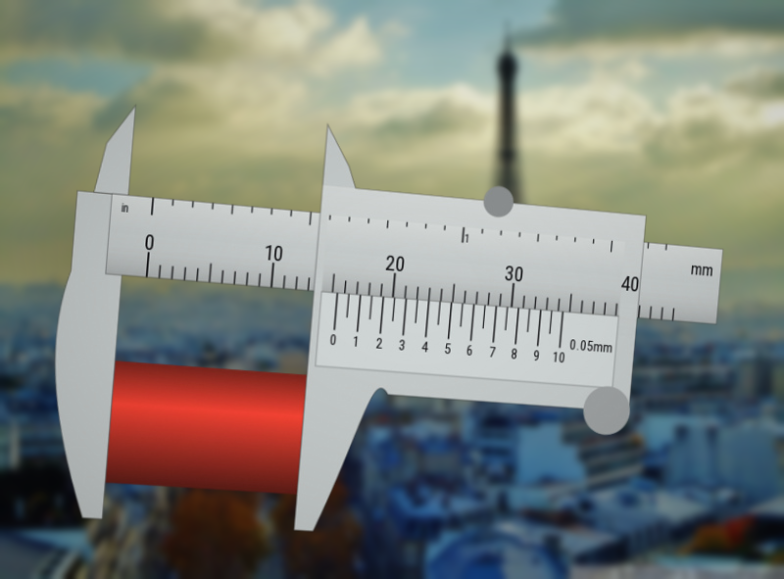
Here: 15.4 mm
